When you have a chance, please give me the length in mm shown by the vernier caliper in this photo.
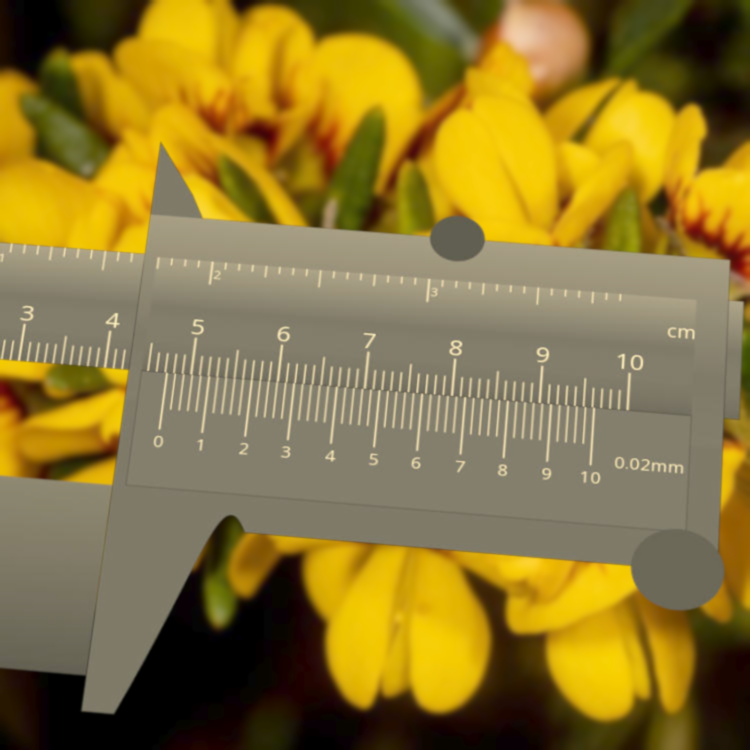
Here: 47.2 mm
